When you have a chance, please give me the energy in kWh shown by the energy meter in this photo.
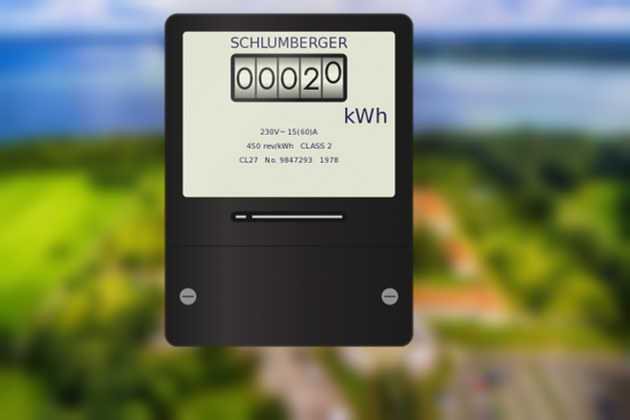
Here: 20 kWh
